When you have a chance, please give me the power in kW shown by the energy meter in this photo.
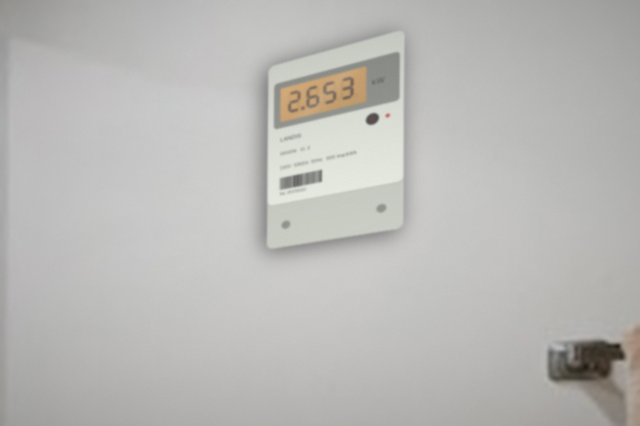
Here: 2.653 kW
